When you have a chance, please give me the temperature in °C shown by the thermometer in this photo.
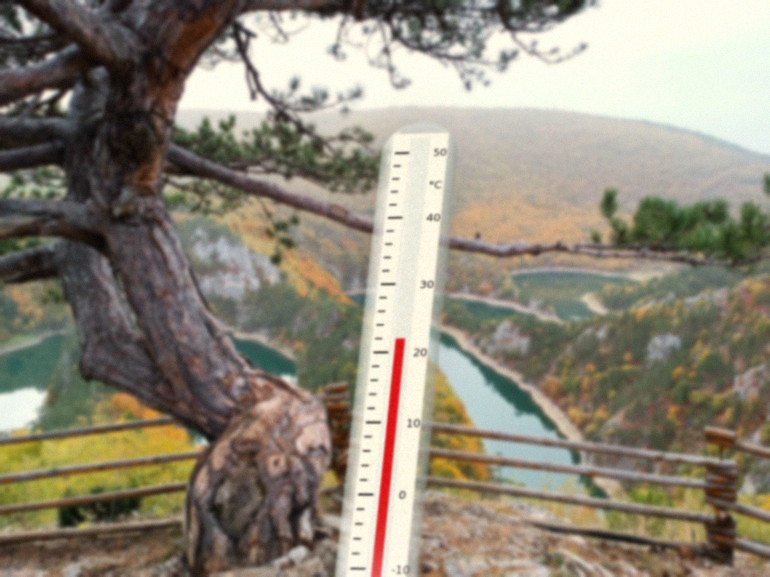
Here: 22 °C
